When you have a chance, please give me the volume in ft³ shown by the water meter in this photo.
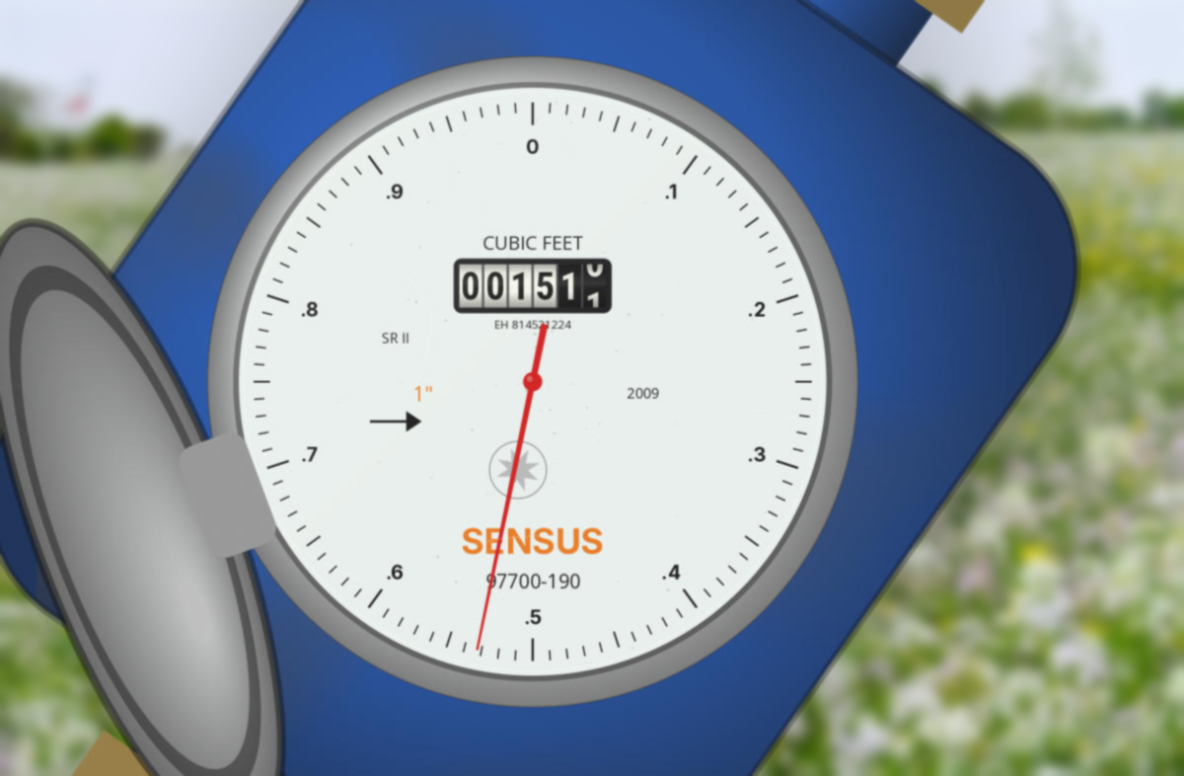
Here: 1510.53 ft³
